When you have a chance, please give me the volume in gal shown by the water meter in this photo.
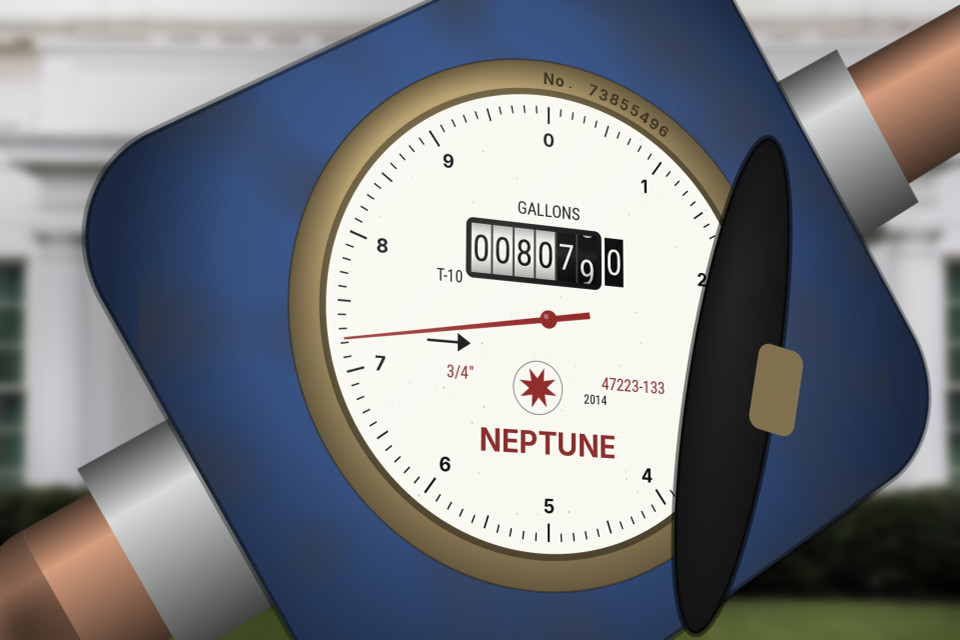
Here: 80787.2 gal
